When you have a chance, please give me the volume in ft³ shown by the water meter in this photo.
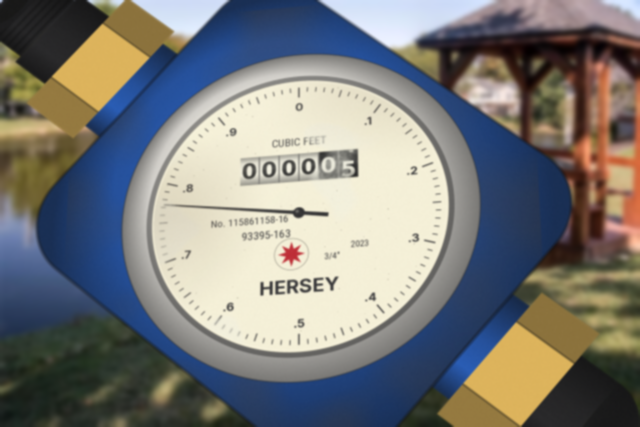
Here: 4.77 ft³
